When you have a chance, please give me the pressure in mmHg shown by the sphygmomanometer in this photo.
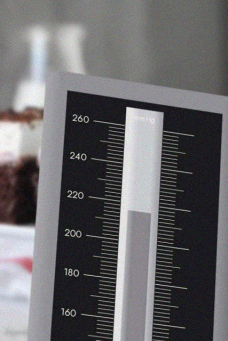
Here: 216 mmHg
